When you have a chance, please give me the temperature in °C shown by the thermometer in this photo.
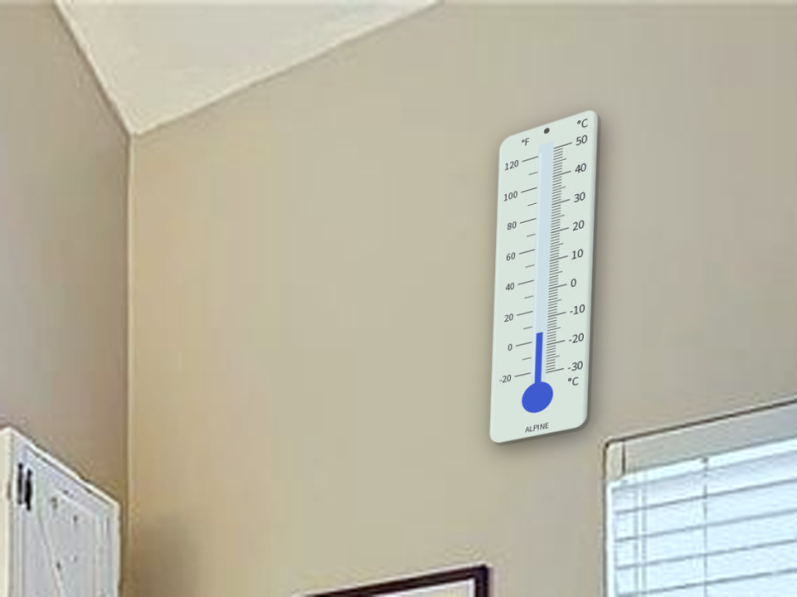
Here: -15 °C
